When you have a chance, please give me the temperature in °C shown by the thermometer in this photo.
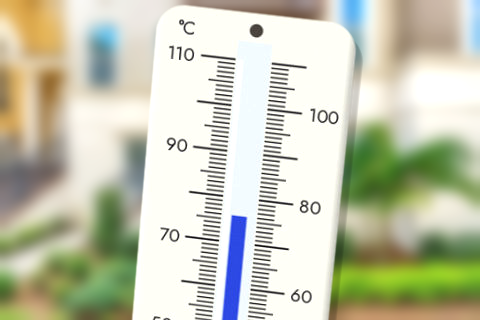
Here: 76 °C
